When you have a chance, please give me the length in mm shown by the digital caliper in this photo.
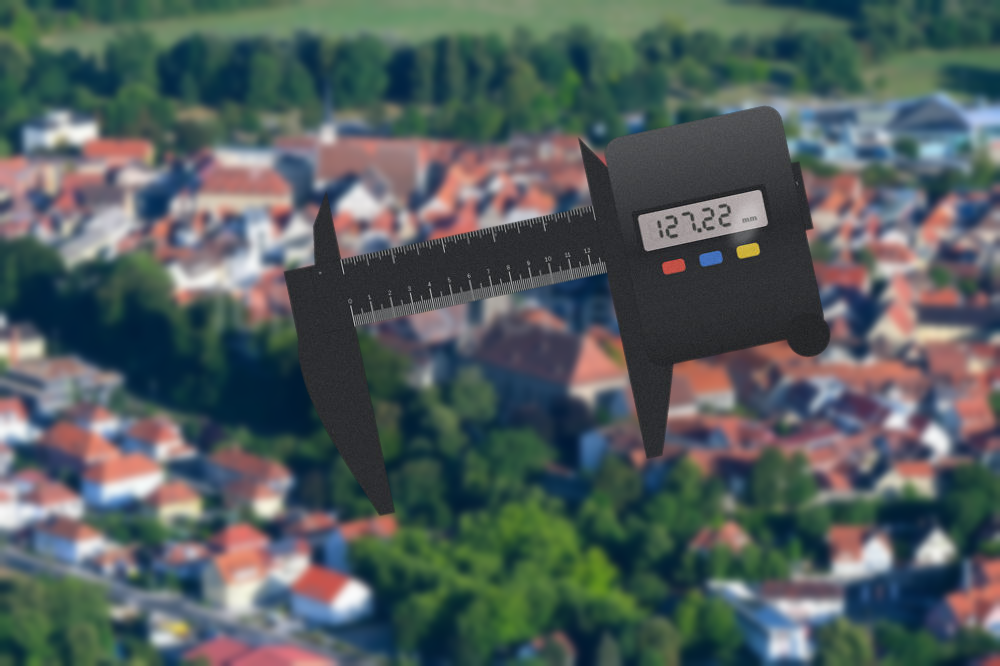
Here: 127.22 mm
